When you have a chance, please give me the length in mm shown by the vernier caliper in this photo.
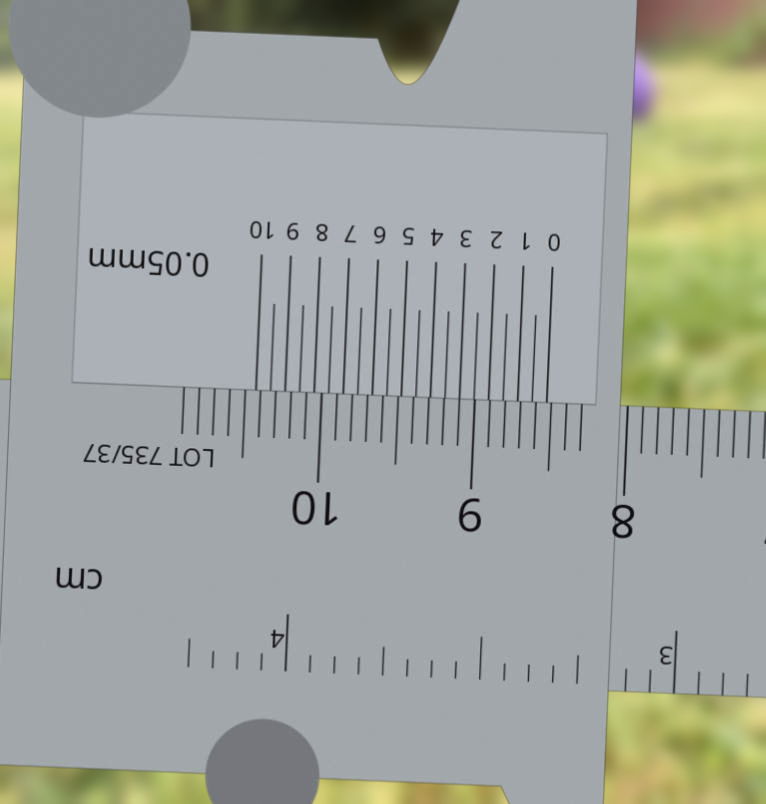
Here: 85.3 mm
